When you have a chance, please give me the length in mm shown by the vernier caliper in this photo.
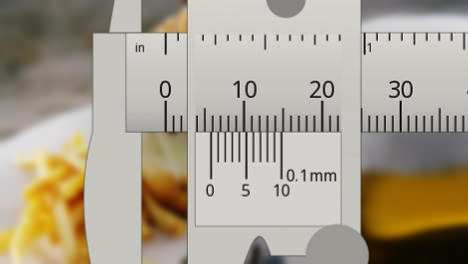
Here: 5.8 mm
